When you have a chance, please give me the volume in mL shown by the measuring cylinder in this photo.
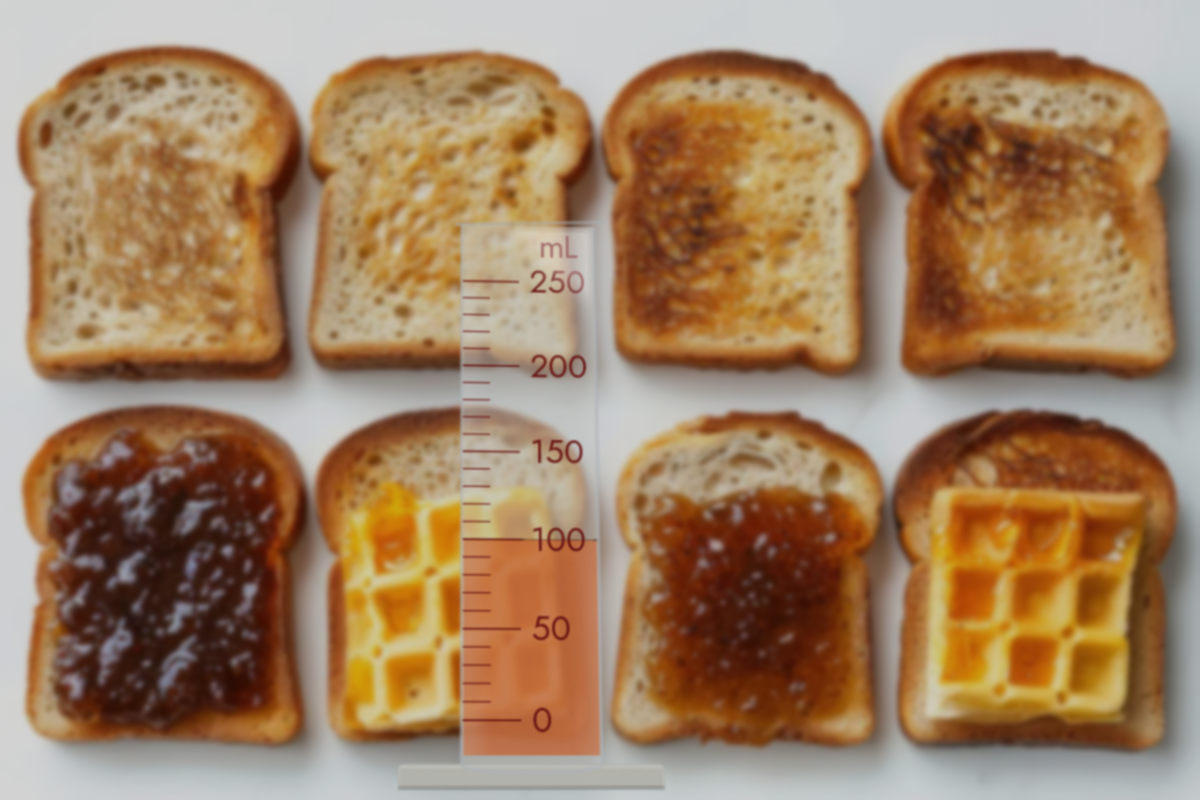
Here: 100 mL
